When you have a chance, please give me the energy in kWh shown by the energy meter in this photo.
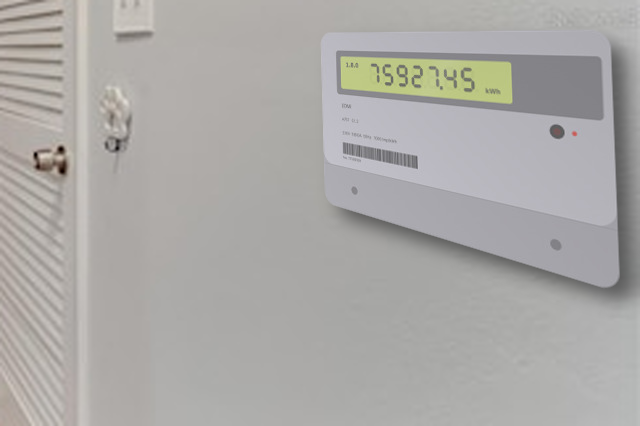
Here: 75927.45 kWh
